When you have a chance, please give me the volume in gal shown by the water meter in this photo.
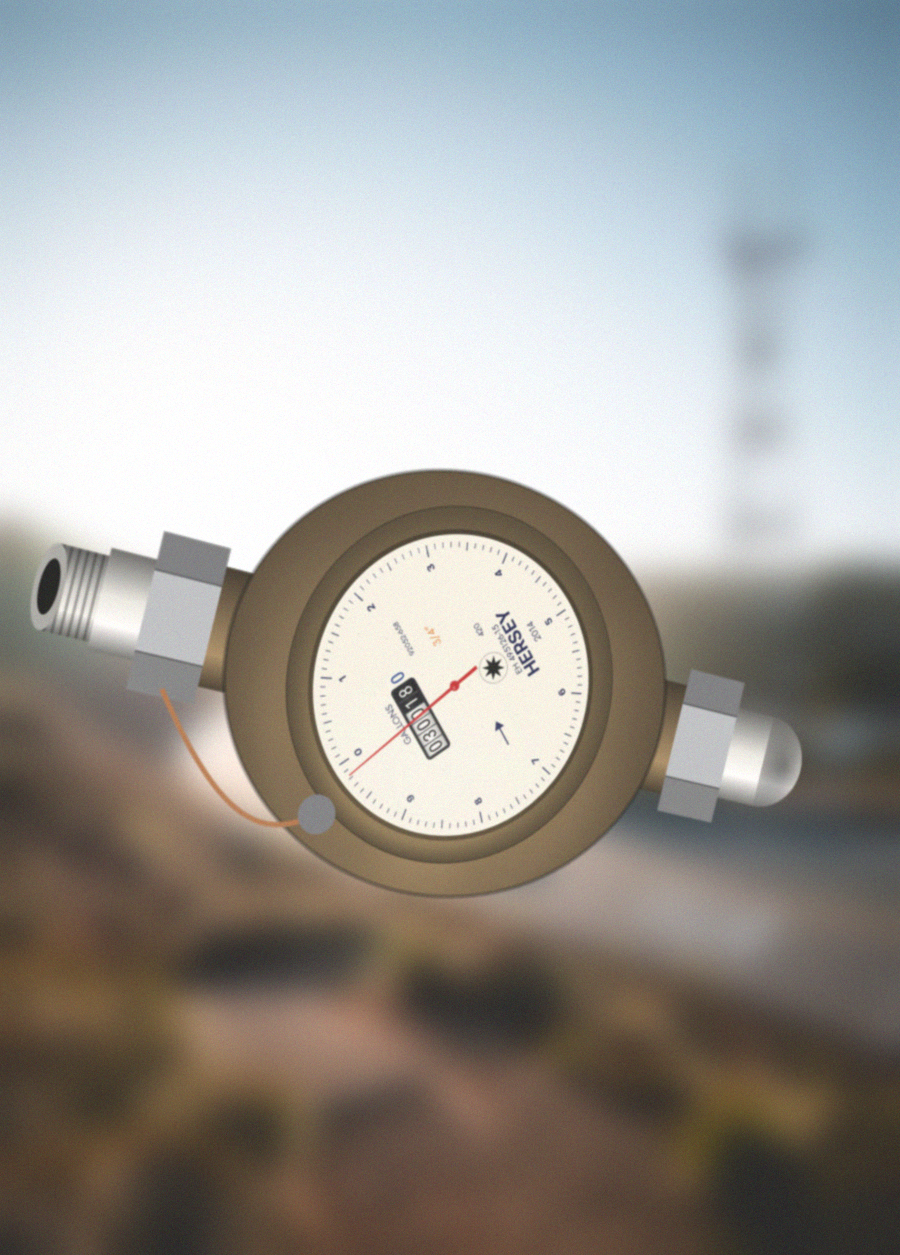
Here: 300179.8 gal
